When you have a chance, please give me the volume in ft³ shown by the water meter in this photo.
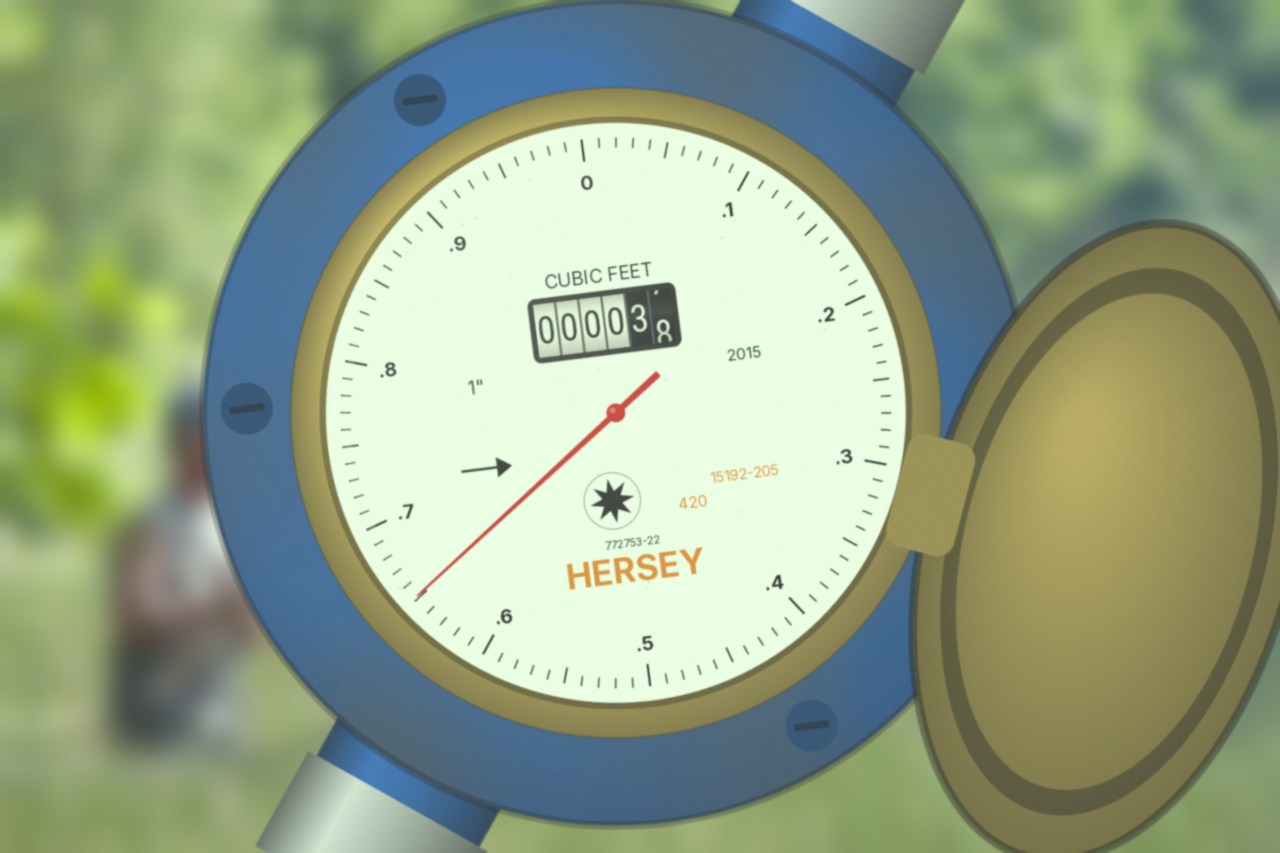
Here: 37.65 ft³
